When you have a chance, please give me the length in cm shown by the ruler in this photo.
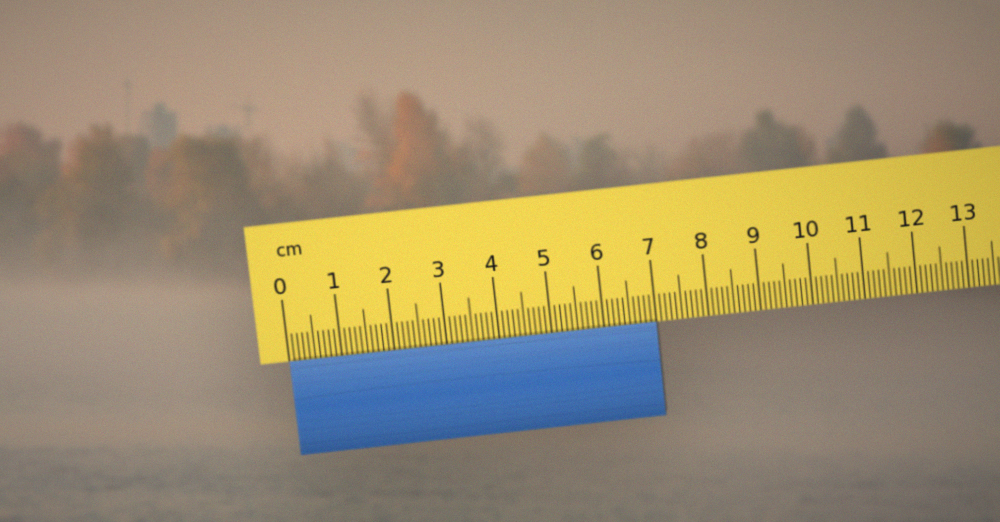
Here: 7 cm
